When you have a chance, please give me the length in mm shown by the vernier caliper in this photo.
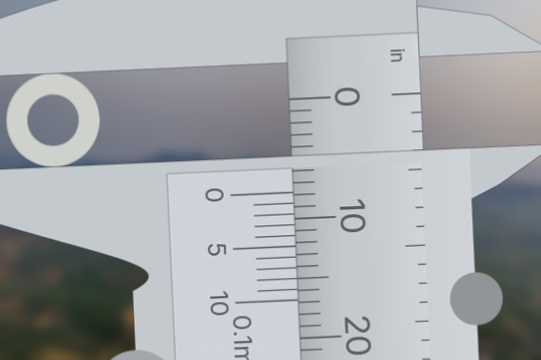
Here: 7.8 mm
